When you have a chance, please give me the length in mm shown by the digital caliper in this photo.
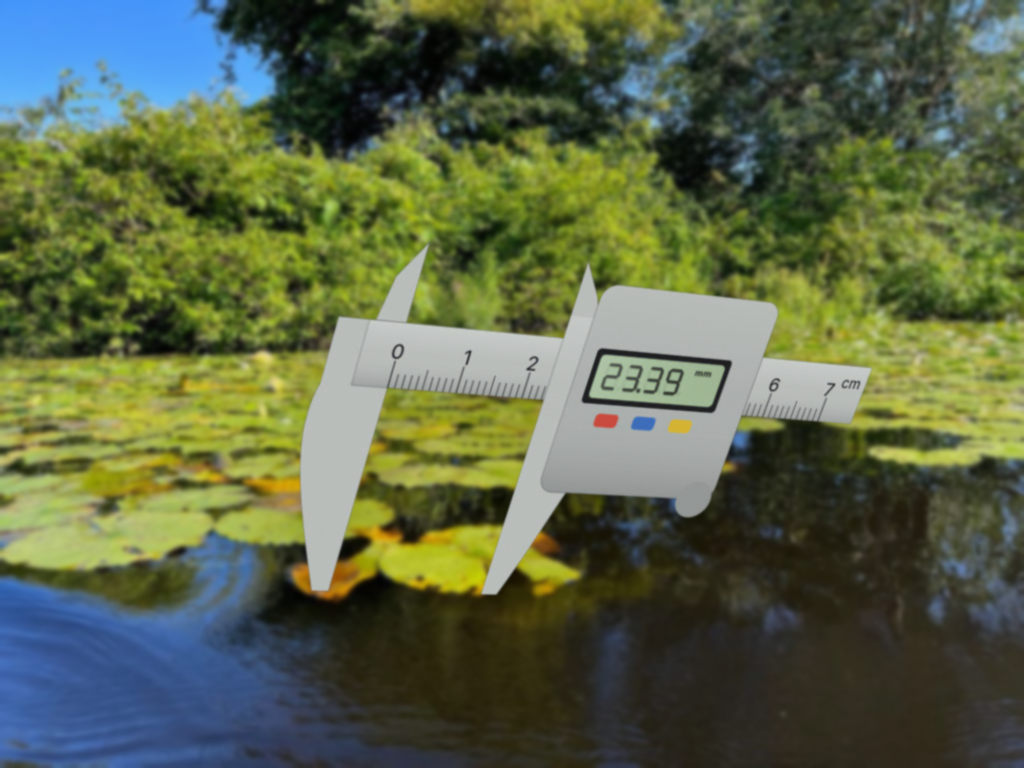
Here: 23.39 mm
